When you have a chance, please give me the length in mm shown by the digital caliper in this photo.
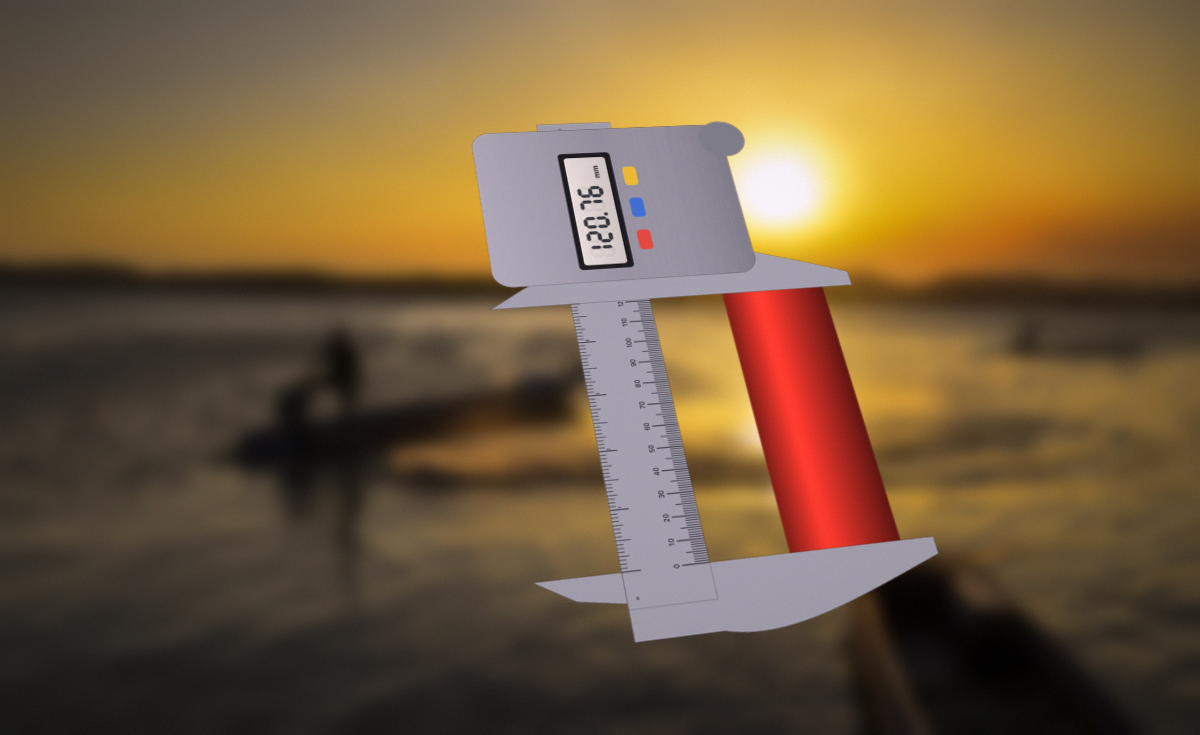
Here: 120.76 mm
